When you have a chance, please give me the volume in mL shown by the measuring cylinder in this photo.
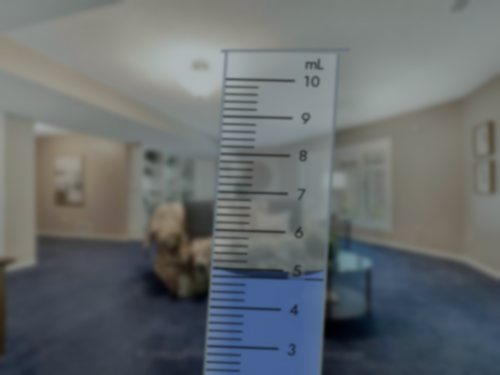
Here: 4.8 mL
